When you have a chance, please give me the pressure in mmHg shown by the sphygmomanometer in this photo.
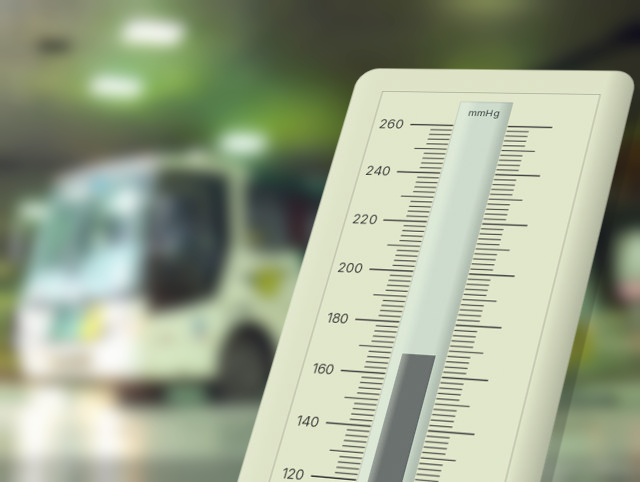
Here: 168 mmHg
